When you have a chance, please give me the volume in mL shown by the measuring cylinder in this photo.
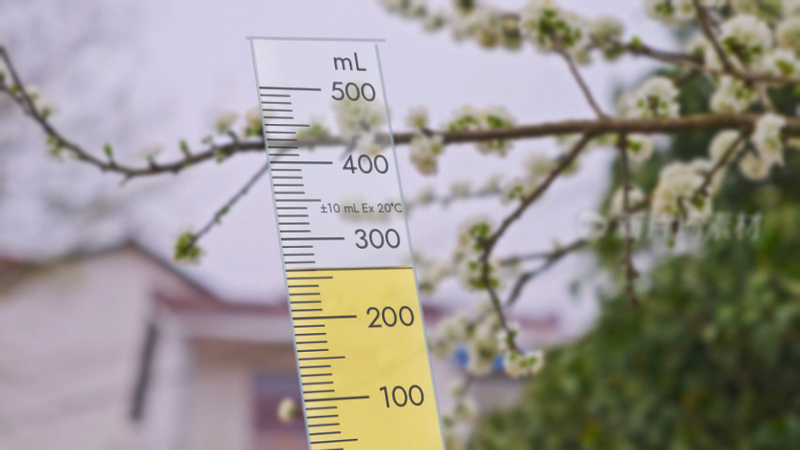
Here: 260 mL
